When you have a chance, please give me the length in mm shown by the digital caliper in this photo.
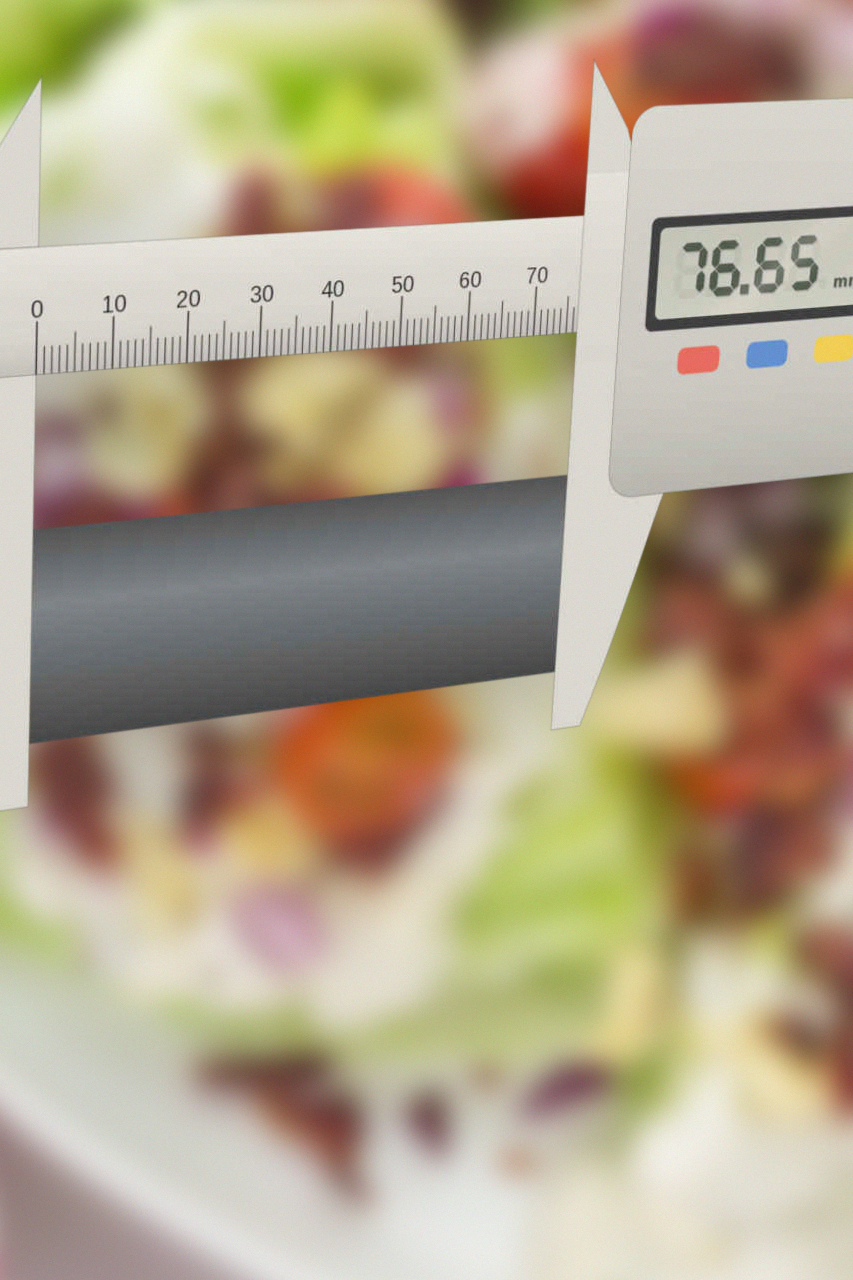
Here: 76.65 mm
